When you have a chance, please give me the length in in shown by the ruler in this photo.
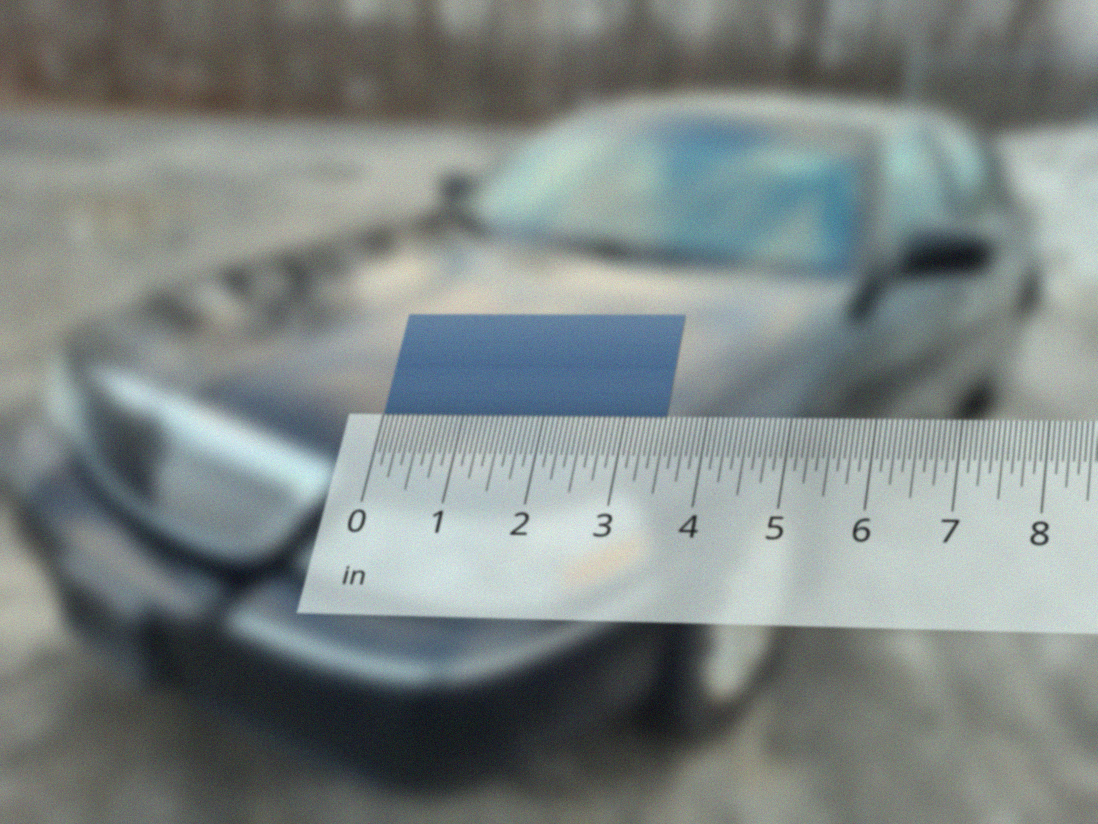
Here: 3.5 in
